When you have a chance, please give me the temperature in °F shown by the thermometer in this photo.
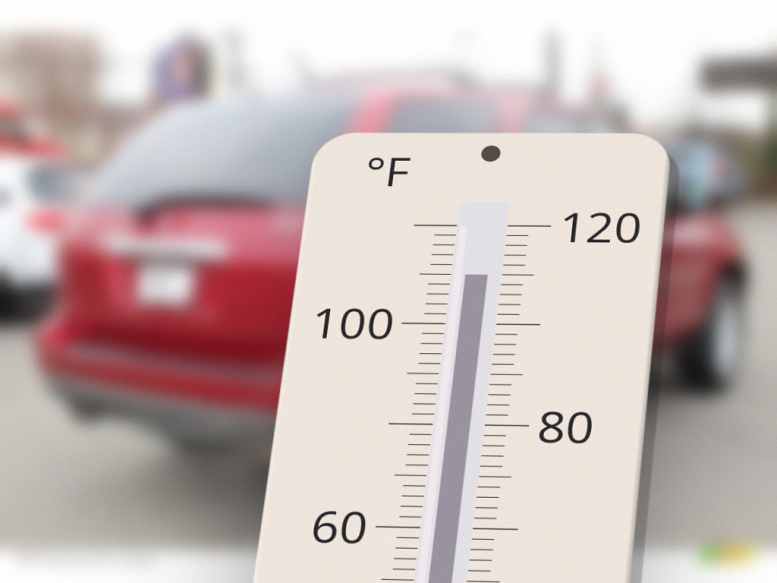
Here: 110 °F
